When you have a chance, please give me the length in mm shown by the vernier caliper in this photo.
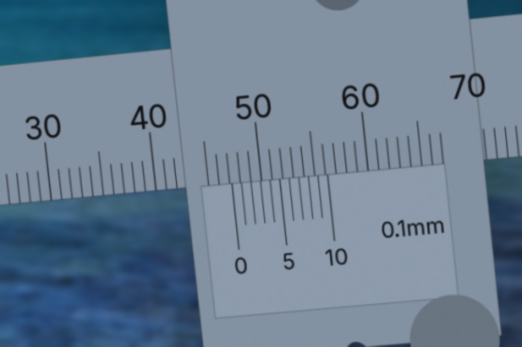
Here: 47.2 mm
